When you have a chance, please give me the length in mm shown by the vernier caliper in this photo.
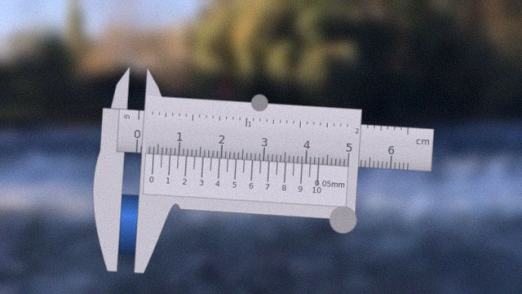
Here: 4.0 mm
